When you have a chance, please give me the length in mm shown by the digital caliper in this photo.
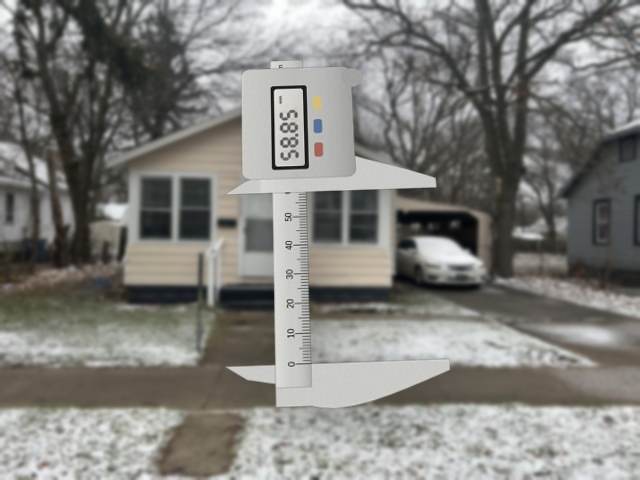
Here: 58.85 mm
